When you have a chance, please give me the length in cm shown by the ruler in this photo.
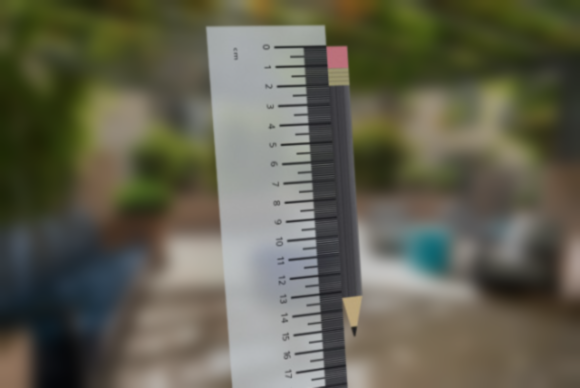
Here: 15.5 cm
